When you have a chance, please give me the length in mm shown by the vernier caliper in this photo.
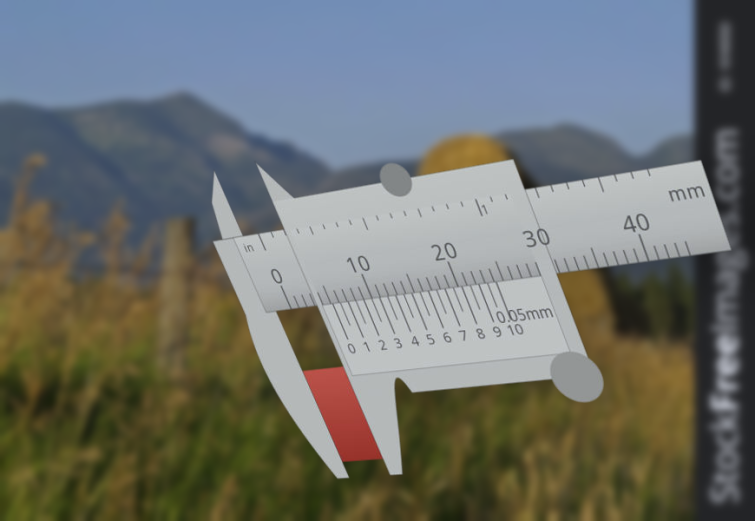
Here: 5.2 mm
